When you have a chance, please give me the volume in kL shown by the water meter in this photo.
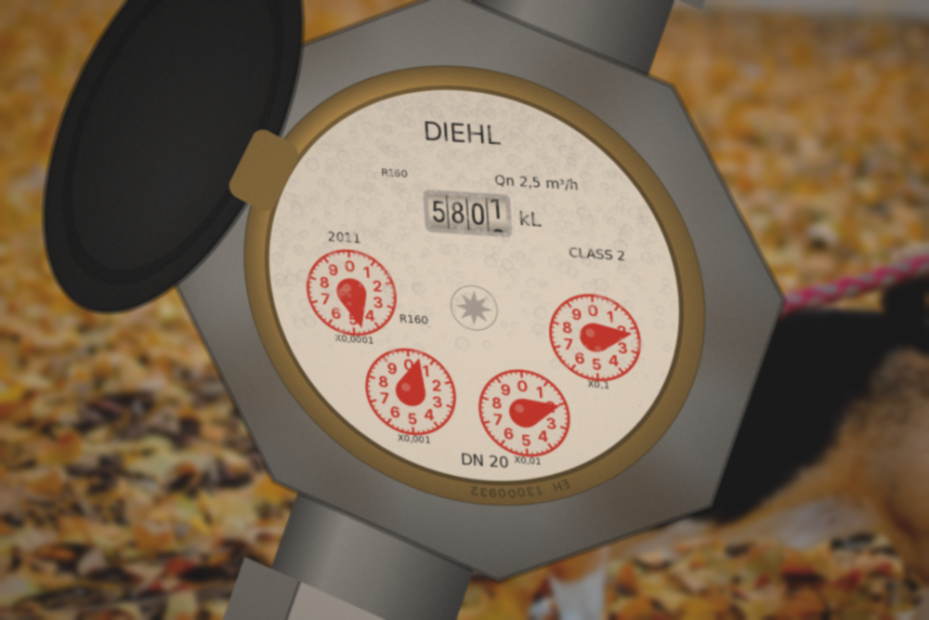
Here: 5801.2204 kL
